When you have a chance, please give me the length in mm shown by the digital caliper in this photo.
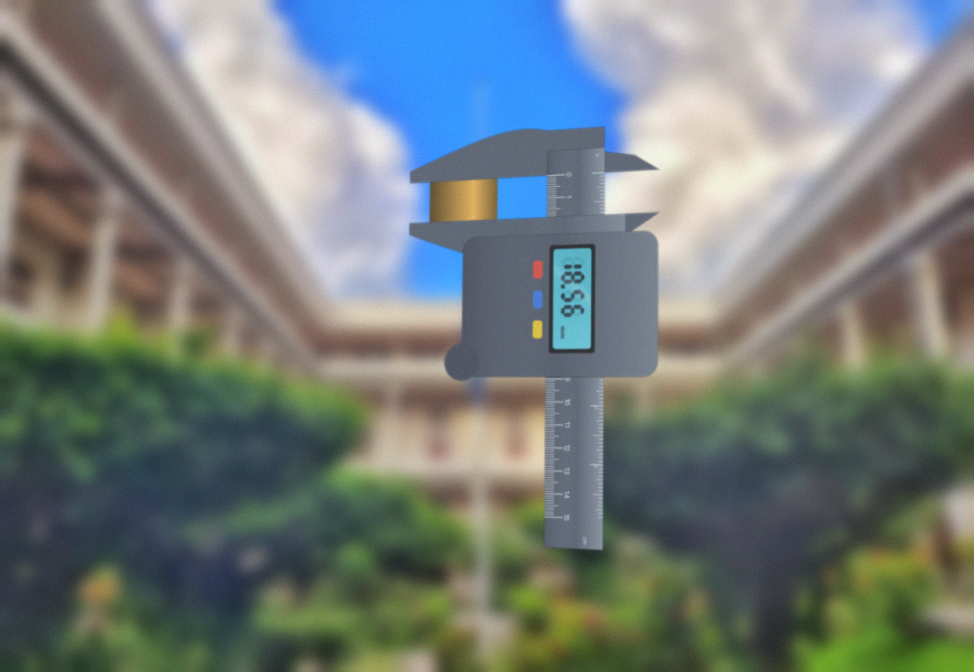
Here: 18.56 mm
